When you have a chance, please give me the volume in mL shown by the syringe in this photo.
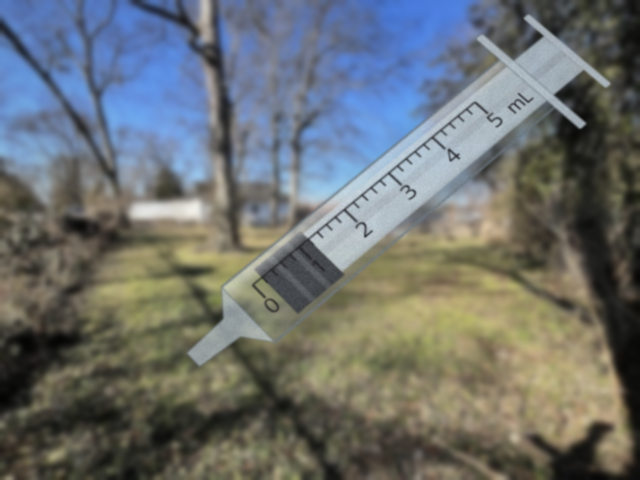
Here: 0.2 mL
